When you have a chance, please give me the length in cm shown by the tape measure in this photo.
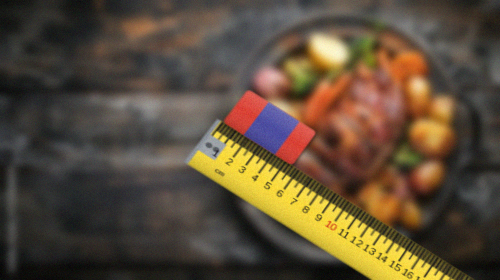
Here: 5.5 cm
